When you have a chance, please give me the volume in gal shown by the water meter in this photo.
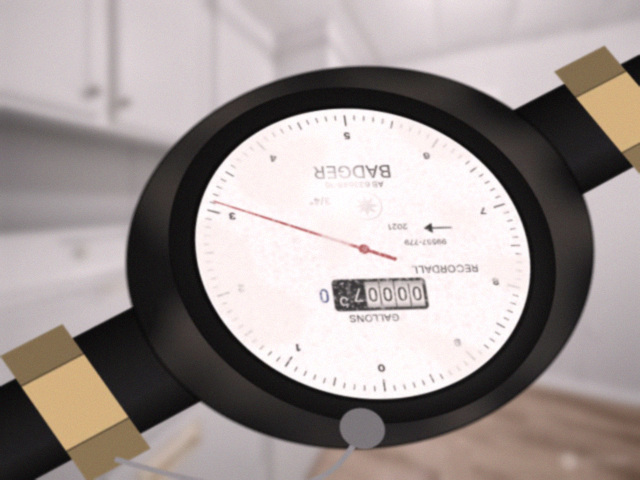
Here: 753.1 gal
